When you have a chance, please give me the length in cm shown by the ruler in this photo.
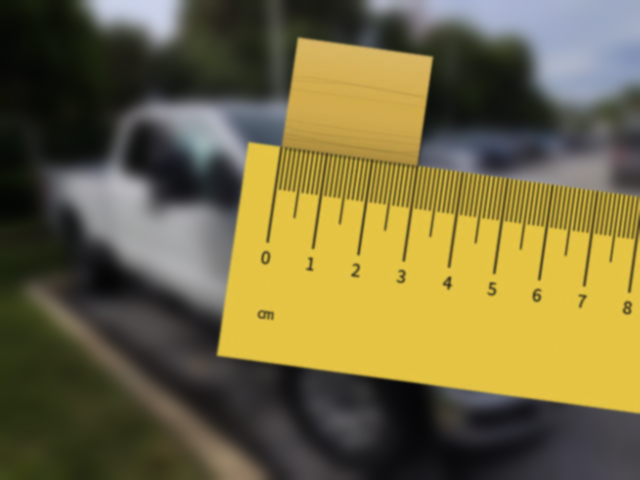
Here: 3 cm
